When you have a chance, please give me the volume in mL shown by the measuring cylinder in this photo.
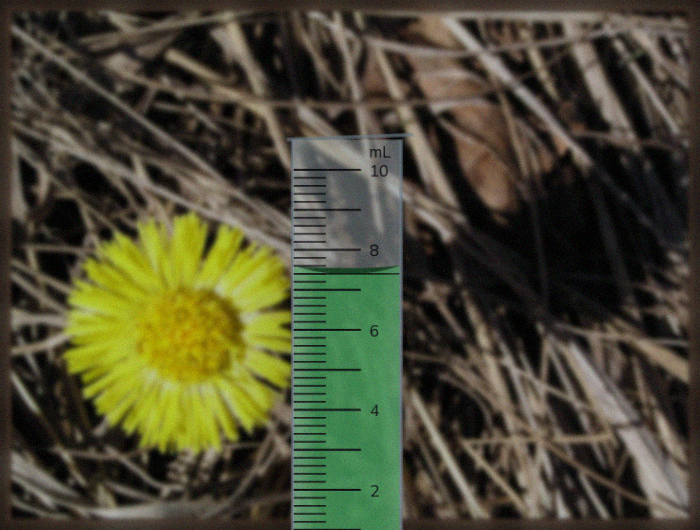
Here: 7.4 mL
